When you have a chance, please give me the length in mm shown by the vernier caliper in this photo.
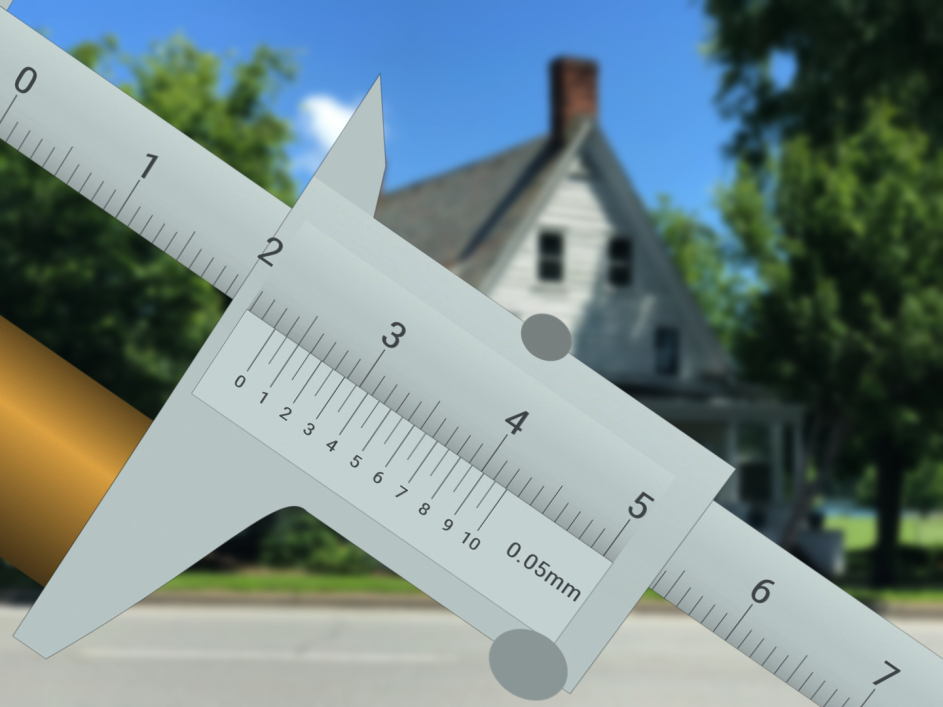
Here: 23.1 mm
